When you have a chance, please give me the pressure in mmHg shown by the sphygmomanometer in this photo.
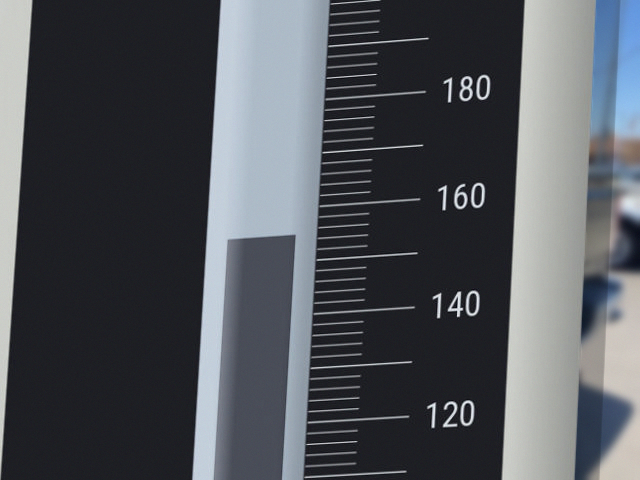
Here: 155 mmHg
